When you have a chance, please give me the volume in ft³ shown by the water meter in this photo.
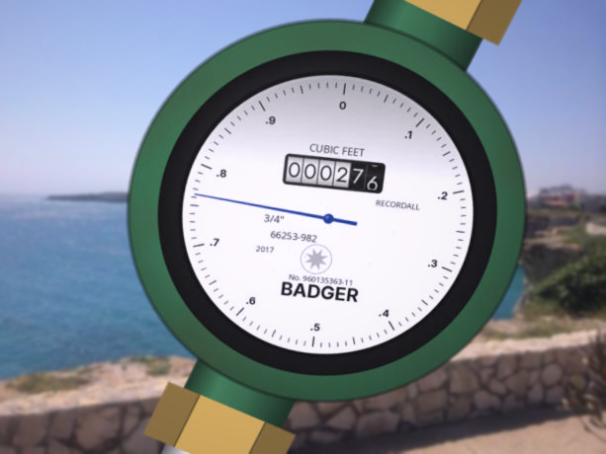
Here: 275.76 ft³
